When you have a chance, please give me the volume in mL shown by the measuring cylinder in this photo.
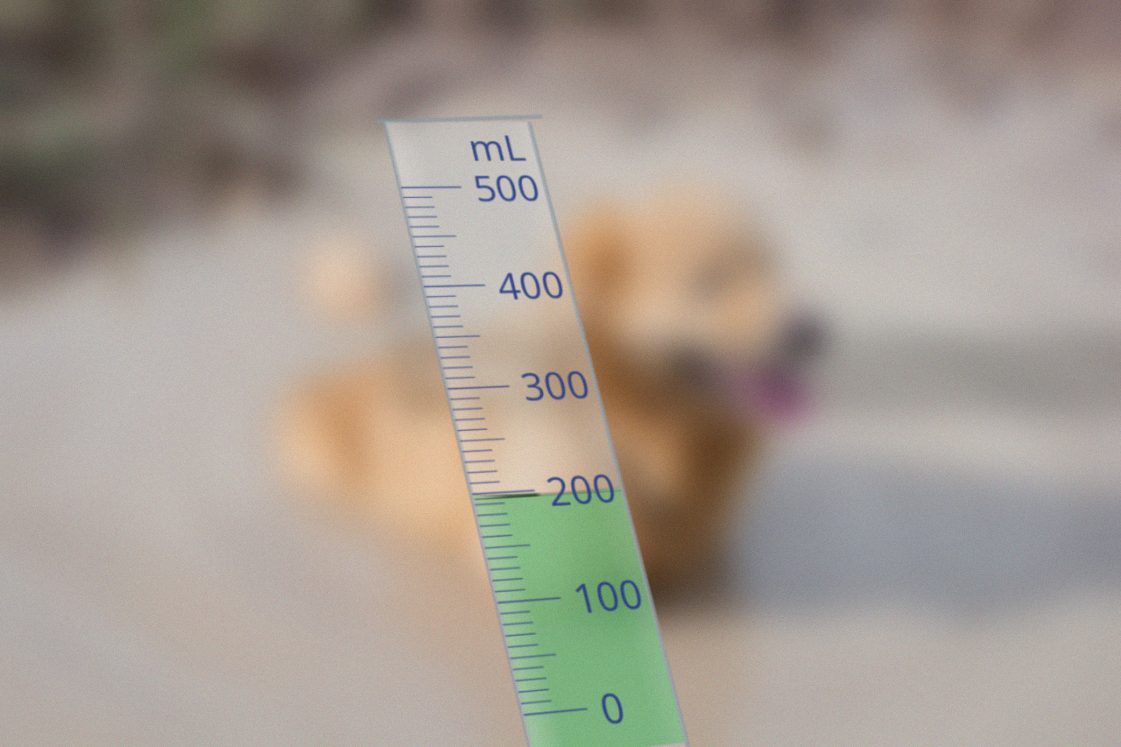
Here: 195 mL
